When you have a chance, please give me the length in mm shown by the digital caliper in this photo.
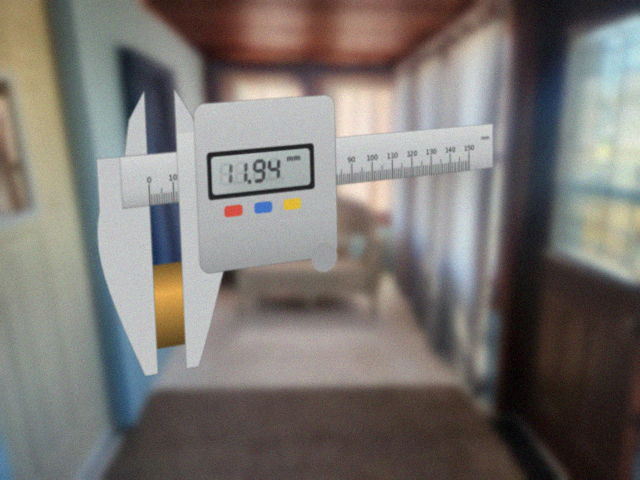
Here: 11.94 mm
